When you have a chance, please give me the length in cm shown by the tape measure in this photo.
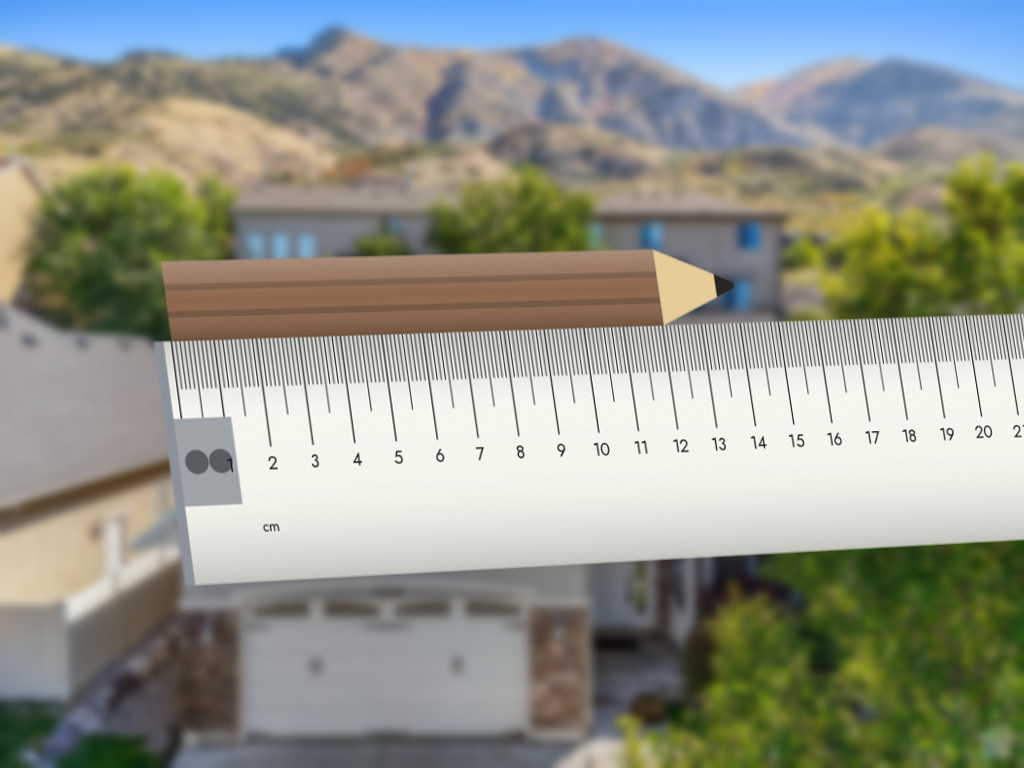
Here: 14 cm
